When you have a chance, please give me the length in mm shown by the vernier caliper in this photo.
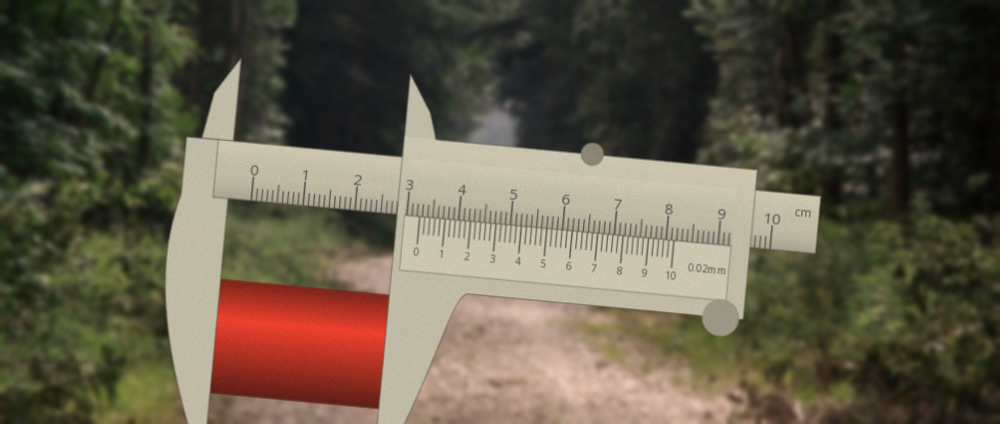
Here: 32.5 mm
